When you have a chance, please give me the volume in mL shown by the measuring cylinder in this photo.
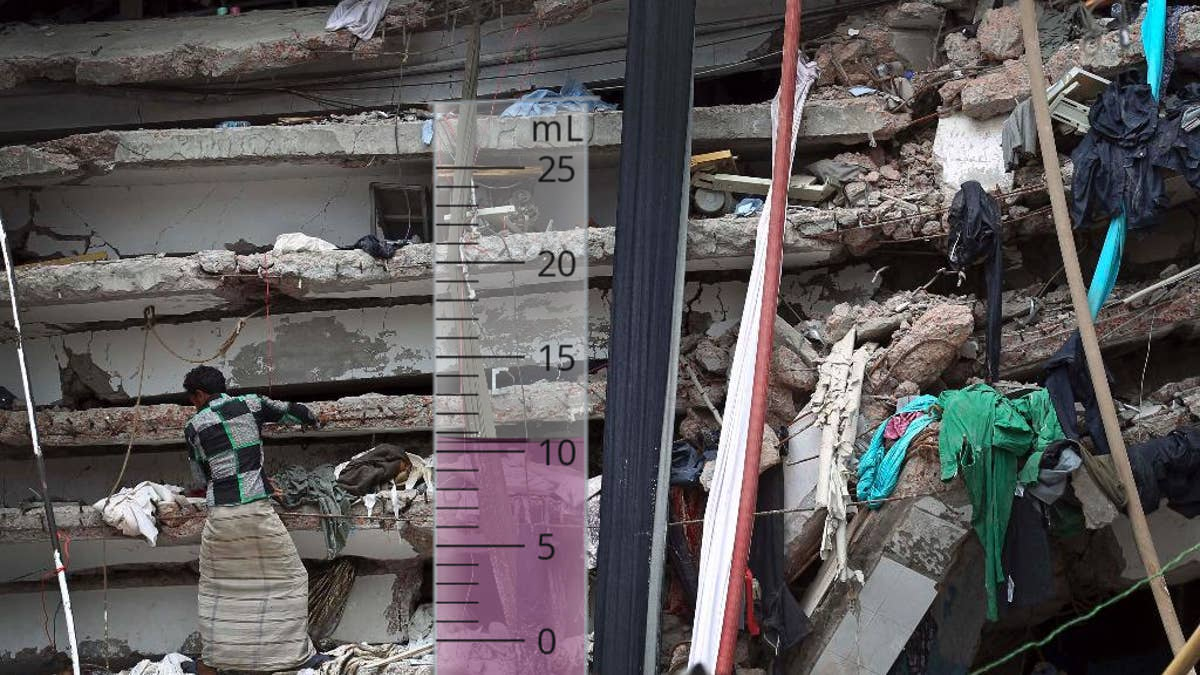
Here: 10.5 mL
